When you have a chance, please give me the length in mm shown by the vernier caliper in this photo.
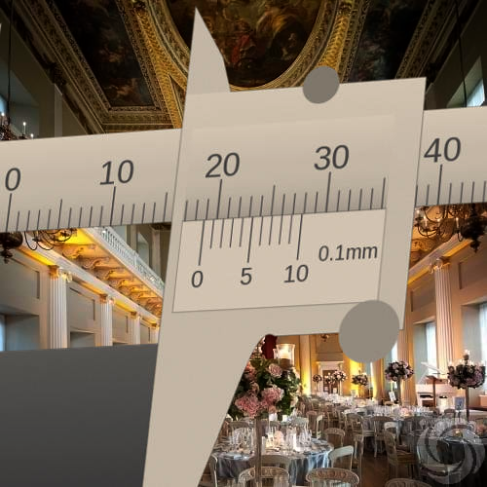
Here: 18.8 mm
